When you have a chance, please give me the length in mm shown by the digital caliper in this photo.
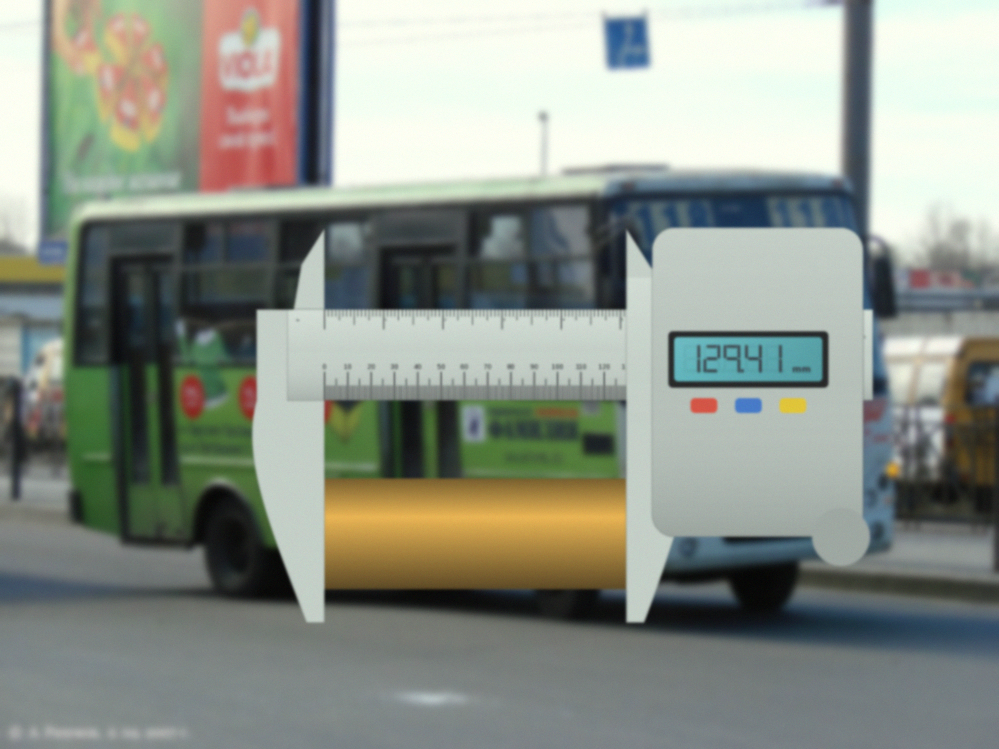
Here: 129.41 mm
